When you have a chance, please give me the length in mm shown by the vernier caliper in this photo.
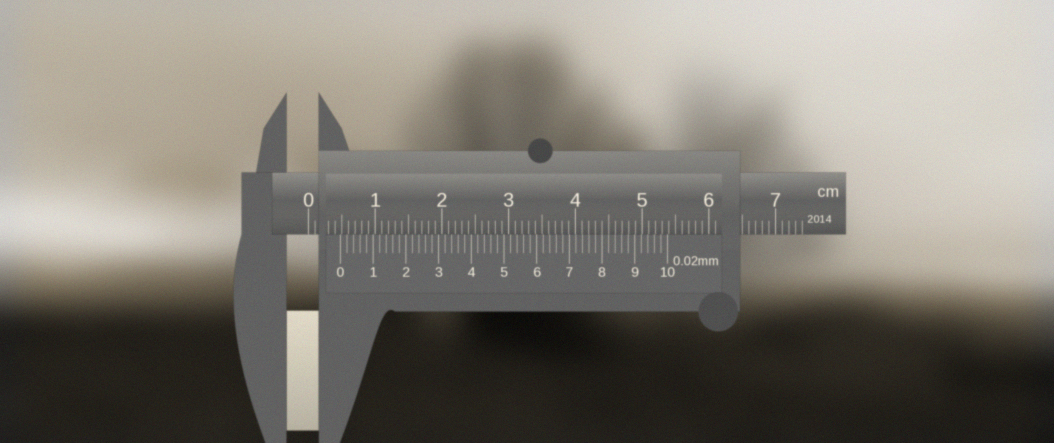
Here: 4.8 mm
